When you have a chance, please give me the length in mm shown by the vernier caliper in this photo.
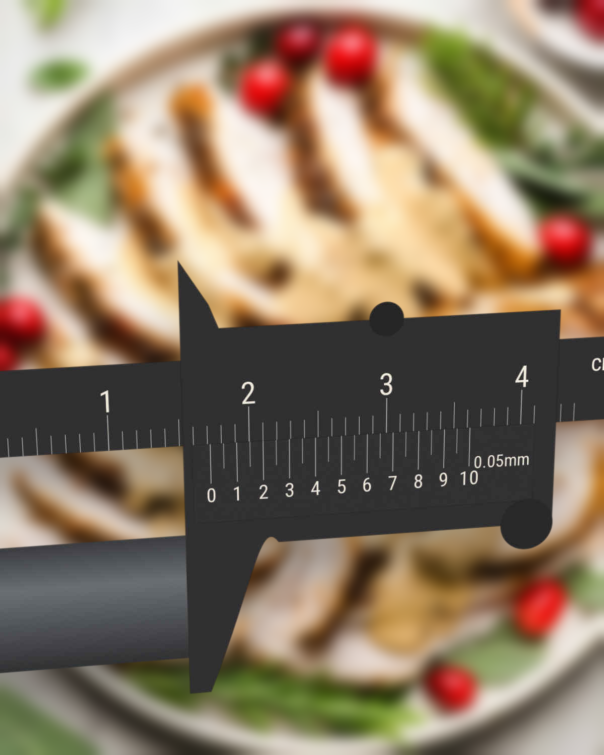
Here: 17.2 mm
